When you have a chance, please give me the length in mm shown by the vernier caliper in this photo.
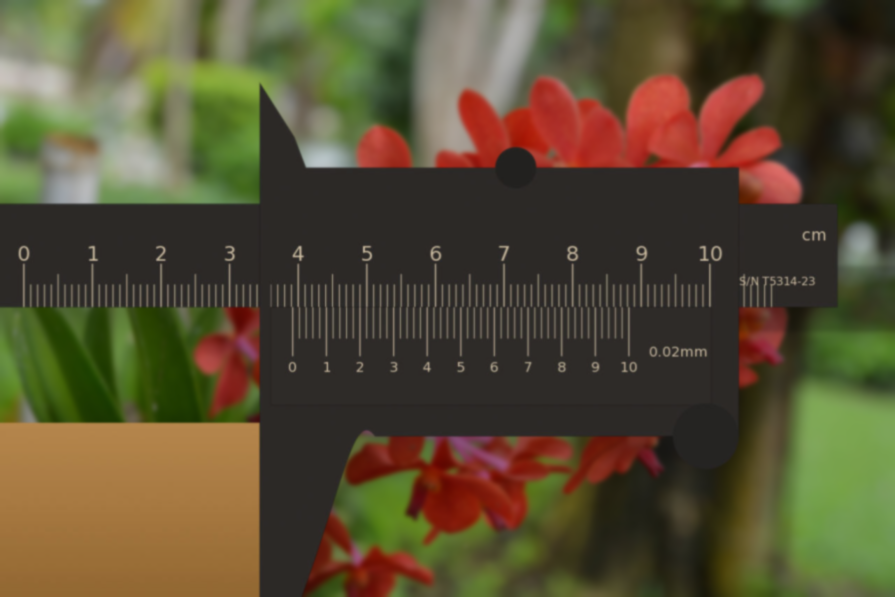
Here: 39.2 mm
